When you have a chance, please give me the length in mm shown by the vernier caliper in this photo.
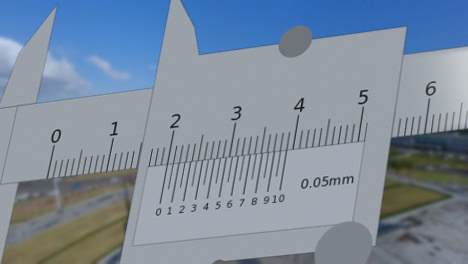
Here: 20.0 mm
